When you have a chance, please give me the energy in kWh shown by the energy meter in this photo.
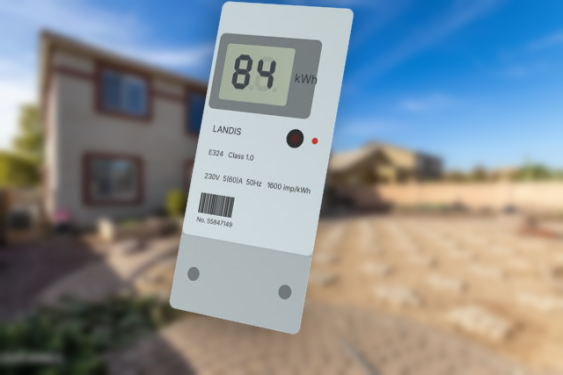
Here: 84 kWh
